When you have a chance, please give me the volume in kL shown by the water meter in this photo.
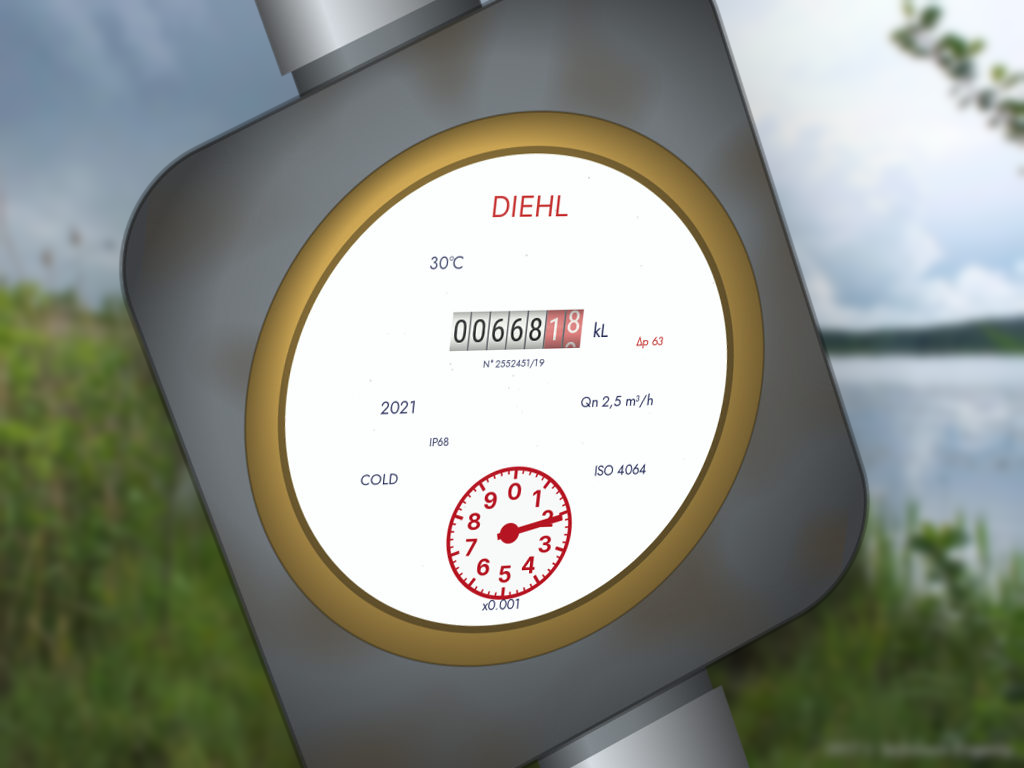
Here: 668.182 kL
